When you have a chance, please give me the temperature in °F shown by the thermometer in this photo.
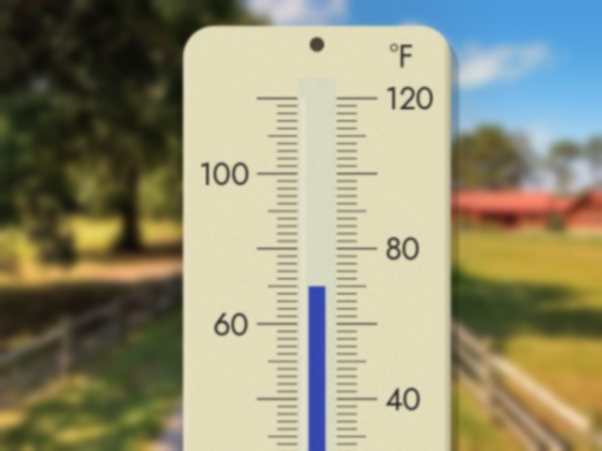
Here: 70 °F
